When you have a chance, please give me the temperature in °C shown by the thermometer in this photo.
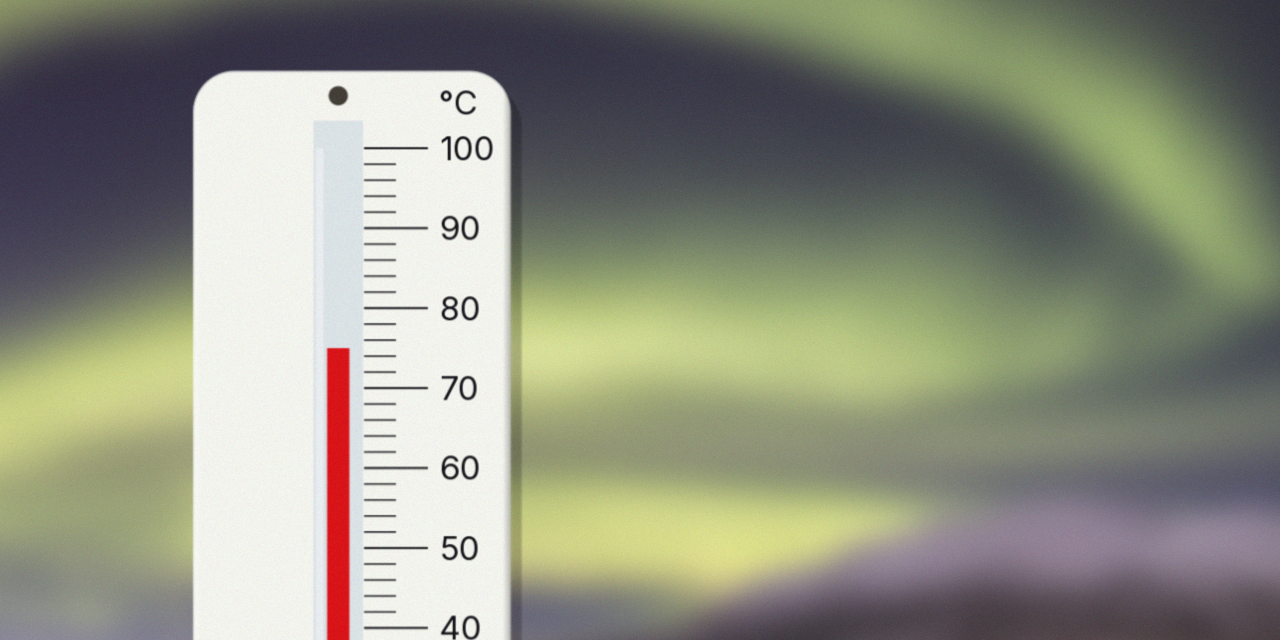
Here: 75 °C
